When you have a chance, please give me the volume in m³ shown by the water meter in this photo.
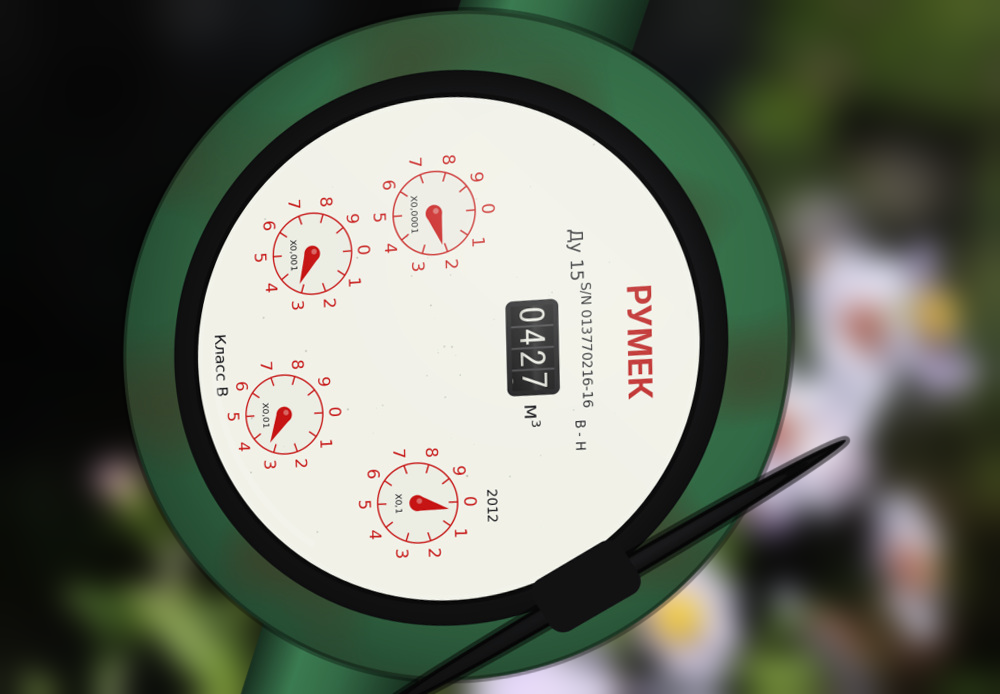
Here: 427.0332 m³
